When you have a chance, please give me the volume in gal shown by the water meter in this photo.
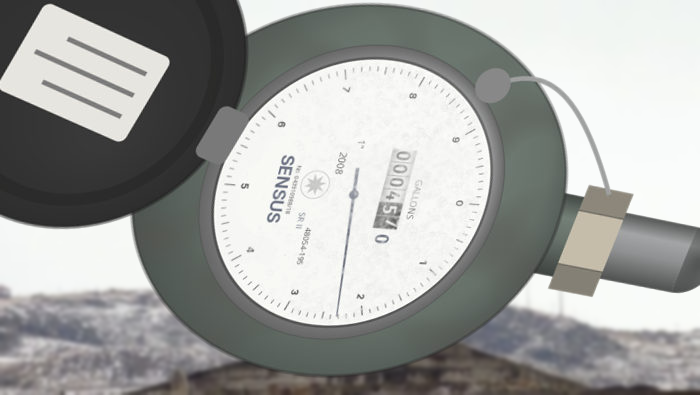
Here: 4572.3 gal
